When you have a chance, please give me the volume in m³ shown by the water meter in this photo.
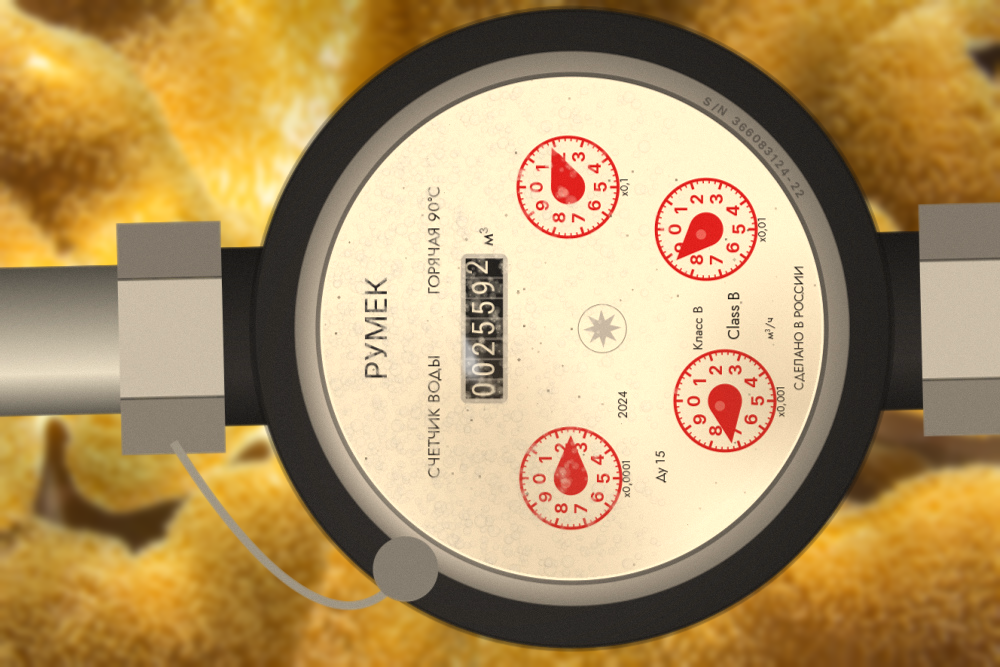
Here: 25592.1872 m³
